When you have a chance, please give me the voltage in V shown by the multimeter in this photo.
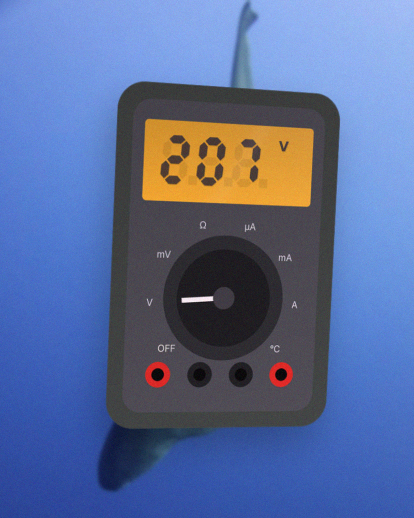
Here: 207 V
